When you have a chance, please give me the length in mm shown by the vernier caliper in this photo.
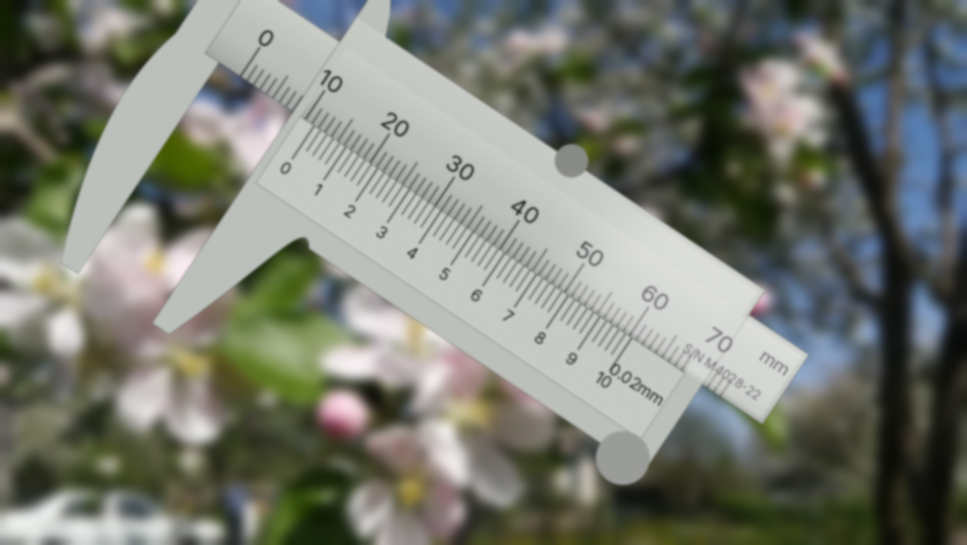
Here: 11.4 mm
